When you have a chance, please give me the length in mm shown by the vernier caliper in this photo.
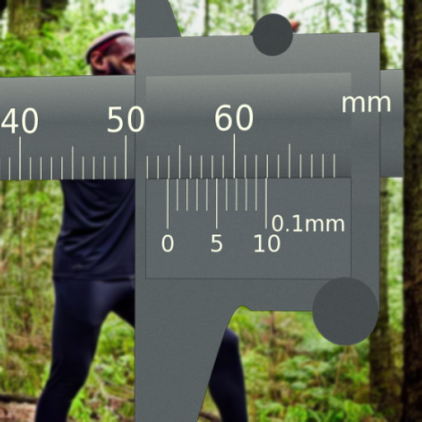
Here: 53.9 mm
